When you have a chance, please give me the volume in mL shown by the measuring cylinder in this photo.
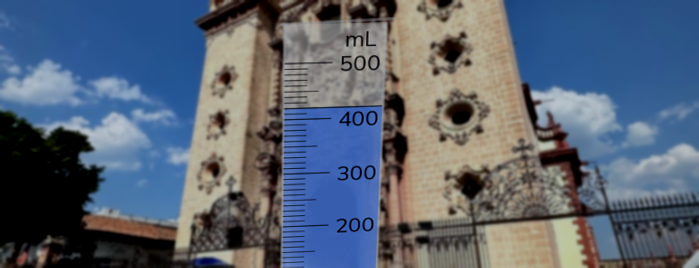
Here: 420 mL
